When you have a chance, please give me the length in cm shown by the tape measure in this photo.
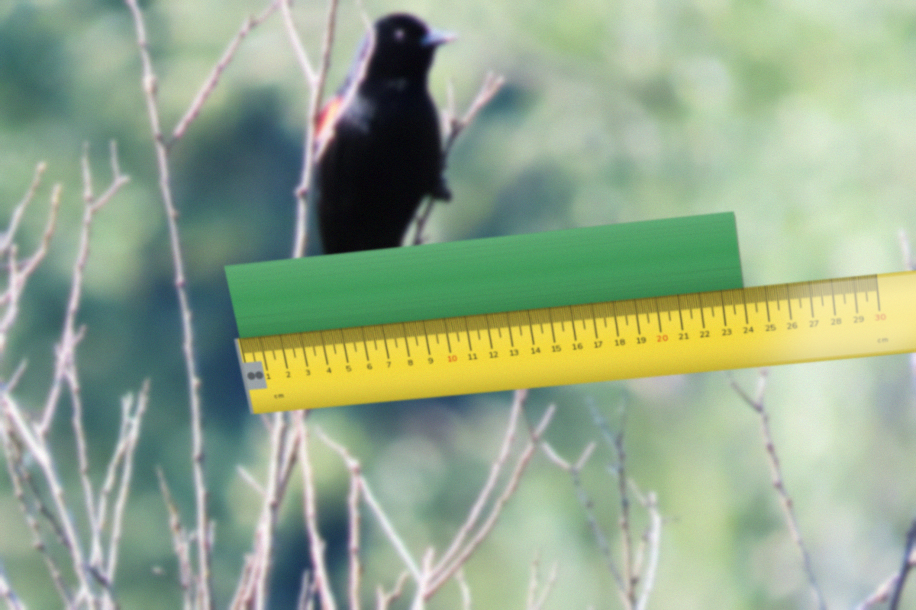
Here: 24 cm
